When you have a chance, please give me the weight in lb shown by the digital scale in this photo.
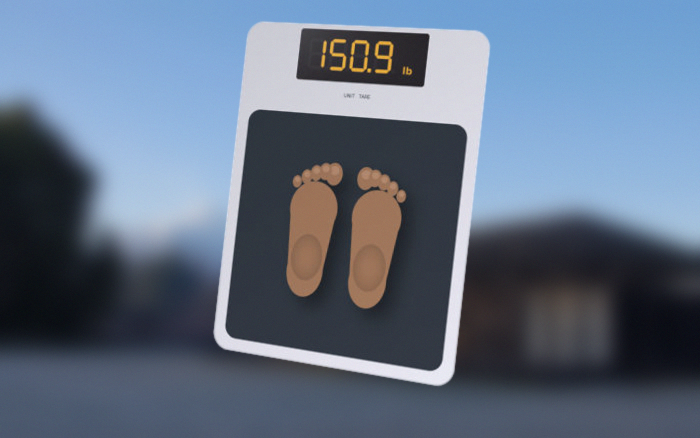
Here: 150.9 lb
